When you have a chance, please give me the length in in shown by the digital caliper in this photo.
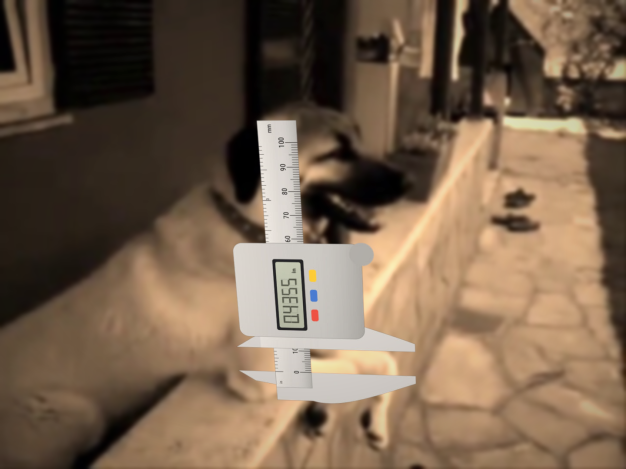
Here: 0.4355 in
